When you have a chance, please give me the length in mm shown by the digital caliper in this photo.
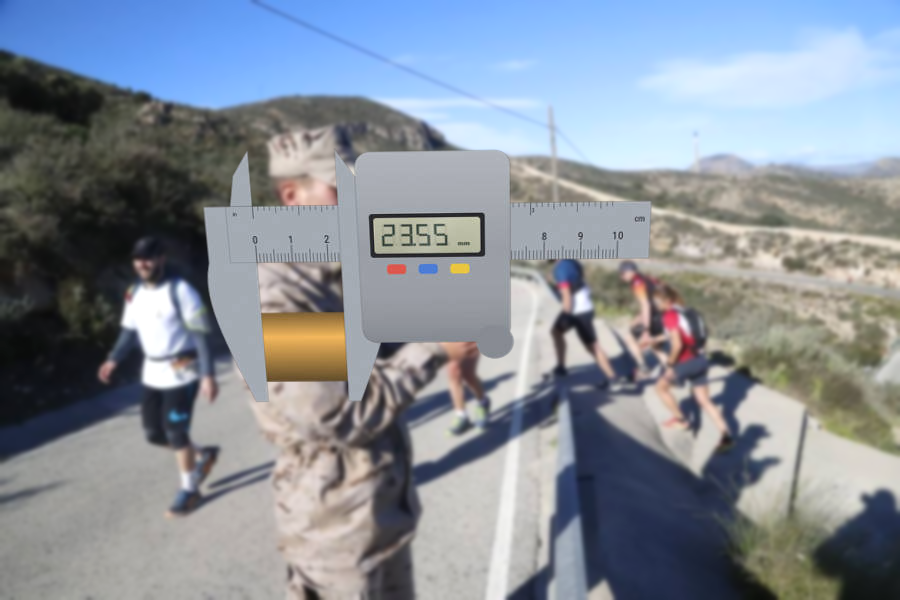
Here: 23.55 mm
